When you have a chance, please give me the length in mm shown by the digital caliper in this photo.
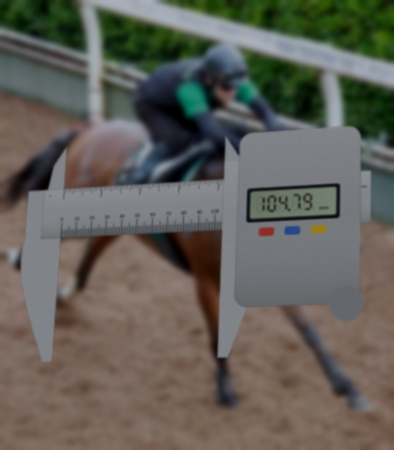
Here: 104.79 mm
